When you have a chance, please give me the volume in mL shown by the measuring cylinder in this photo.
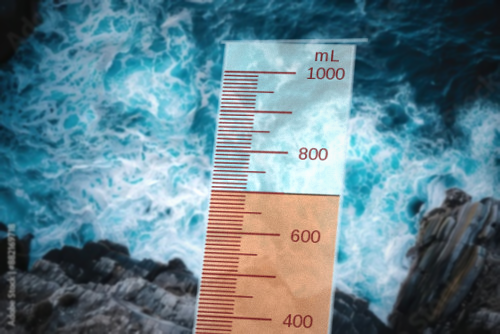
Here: 700 mL
